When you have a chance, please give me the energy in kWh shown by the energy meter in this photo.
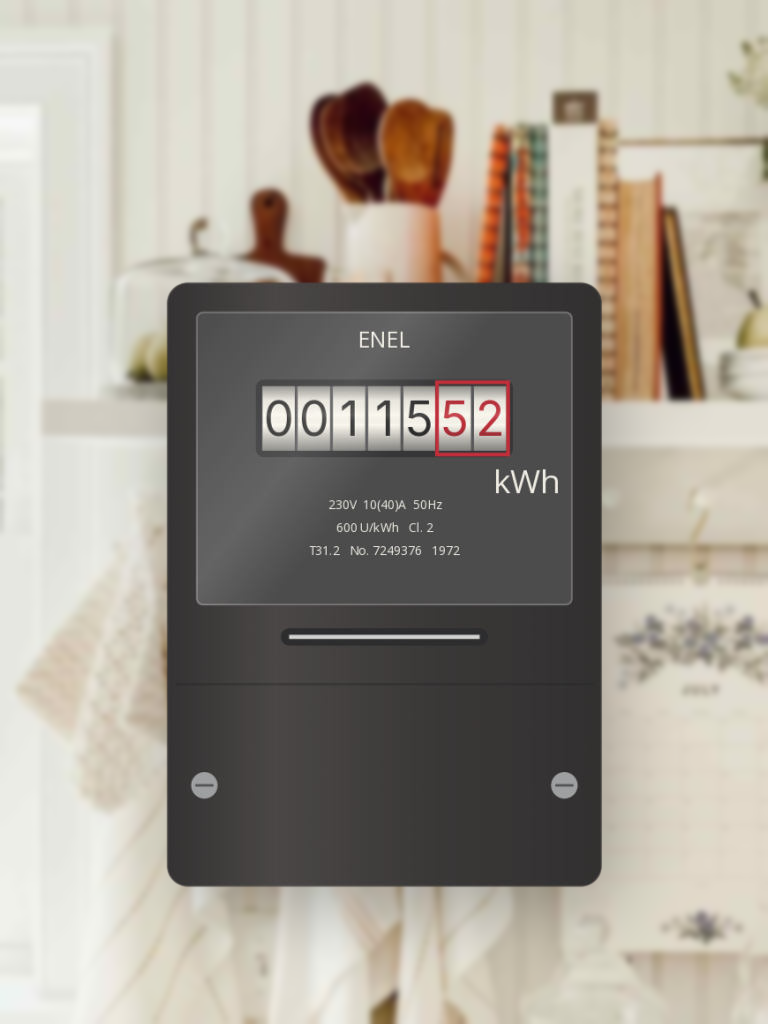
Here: 115.52 kWh
